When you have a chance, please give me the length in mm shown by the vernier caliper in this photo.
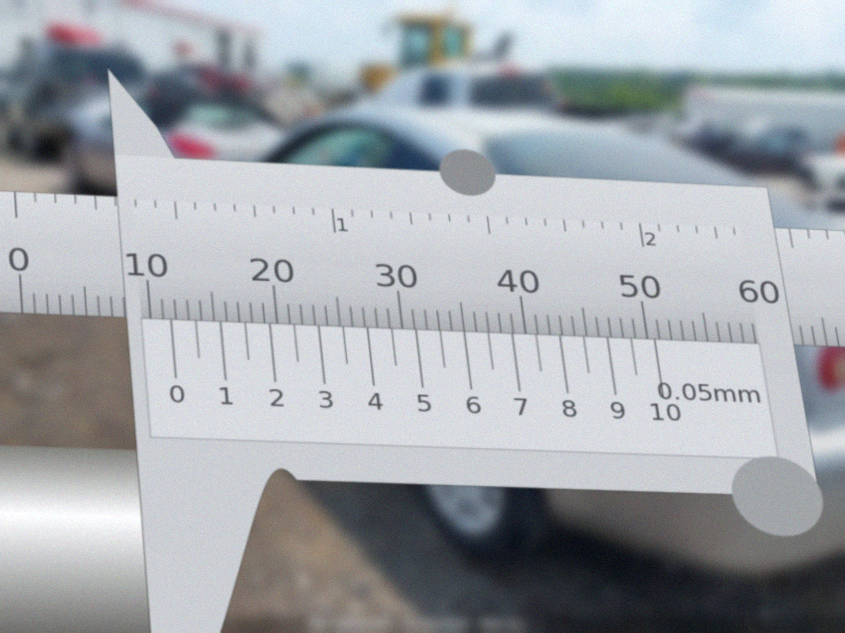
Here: 11.6 mm
